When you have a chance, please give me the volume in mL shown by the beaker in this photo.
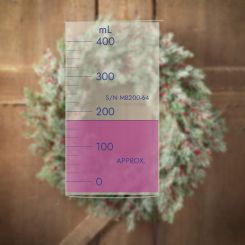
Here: 175 mL
